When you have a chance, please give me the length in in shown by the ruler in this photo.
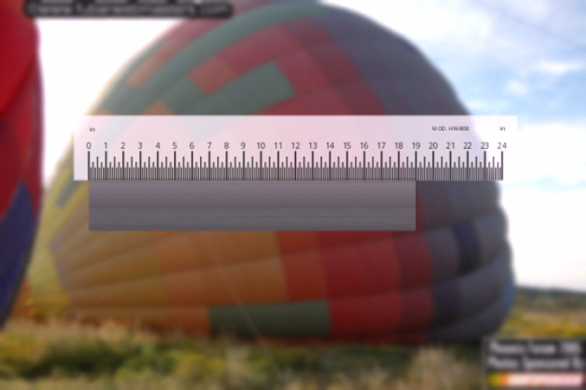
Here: 19 in
